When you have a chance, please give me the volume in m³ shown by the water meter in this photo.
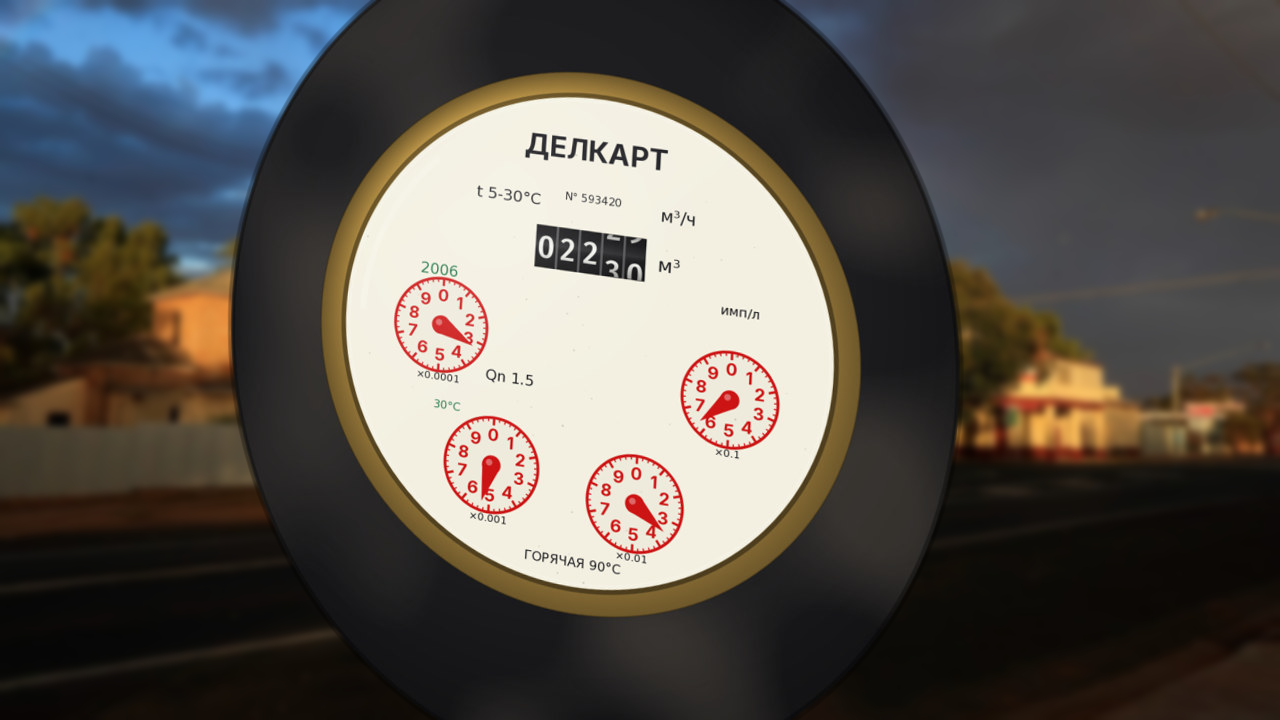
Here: 2229.6353 m³
